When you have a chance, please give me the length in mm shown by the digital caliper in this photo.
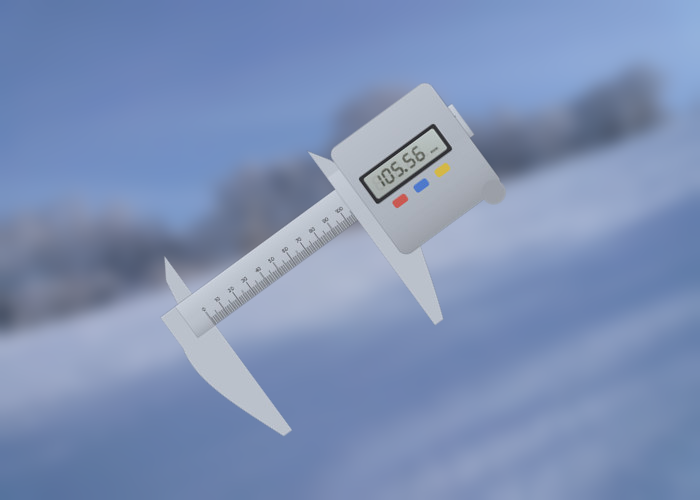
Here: 105.56 mm
